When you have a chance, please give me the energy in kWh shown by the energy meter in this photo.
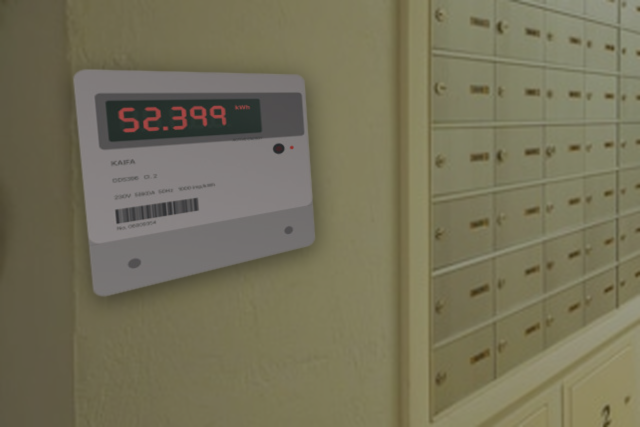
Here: 52.399 kWh
